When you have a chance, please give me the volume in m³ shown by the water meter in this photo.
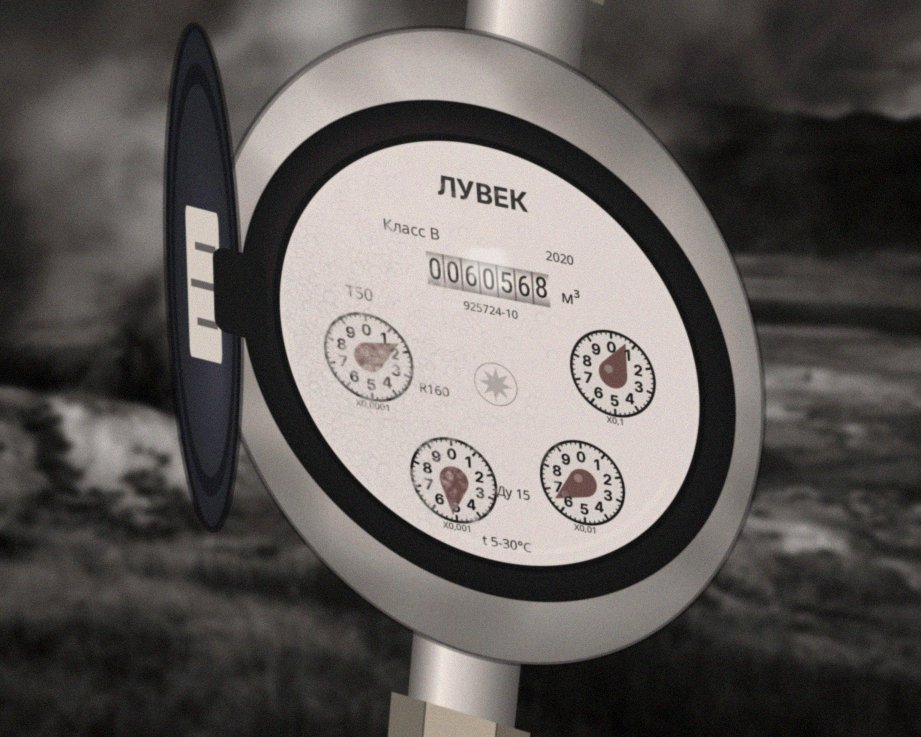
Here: 60568.0651 m³
